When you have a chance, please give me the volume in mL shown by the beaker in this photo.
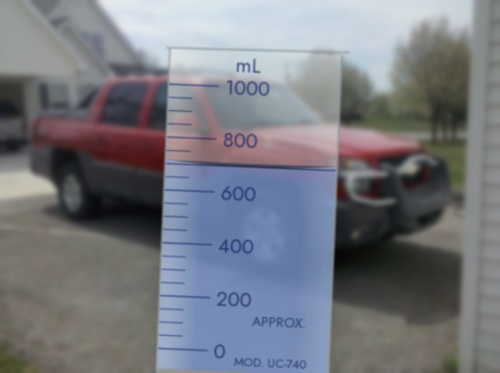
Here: 700 mL
